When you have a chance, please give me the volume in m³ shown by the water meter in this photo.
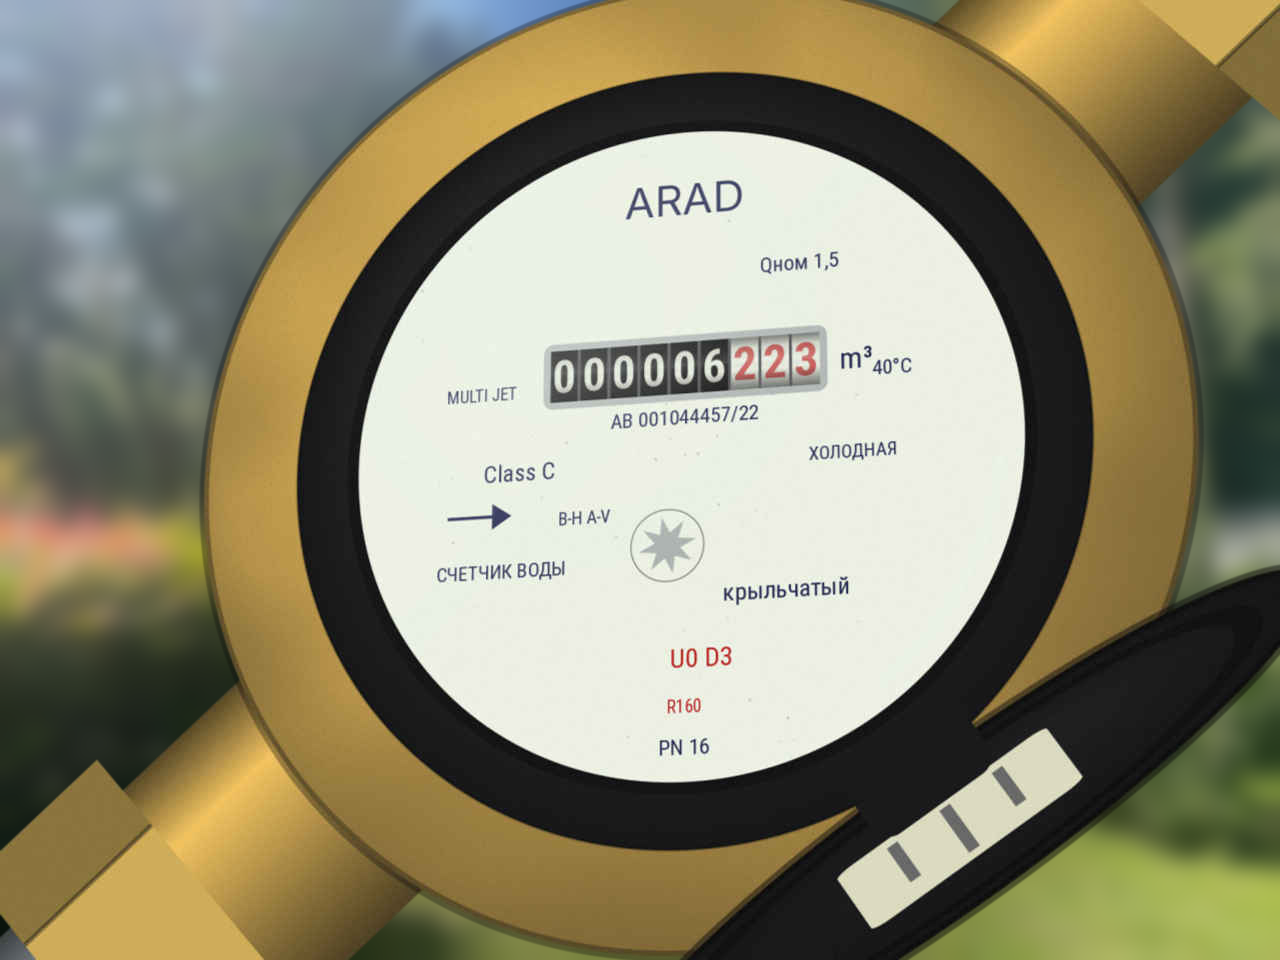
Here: 6.223 m³
